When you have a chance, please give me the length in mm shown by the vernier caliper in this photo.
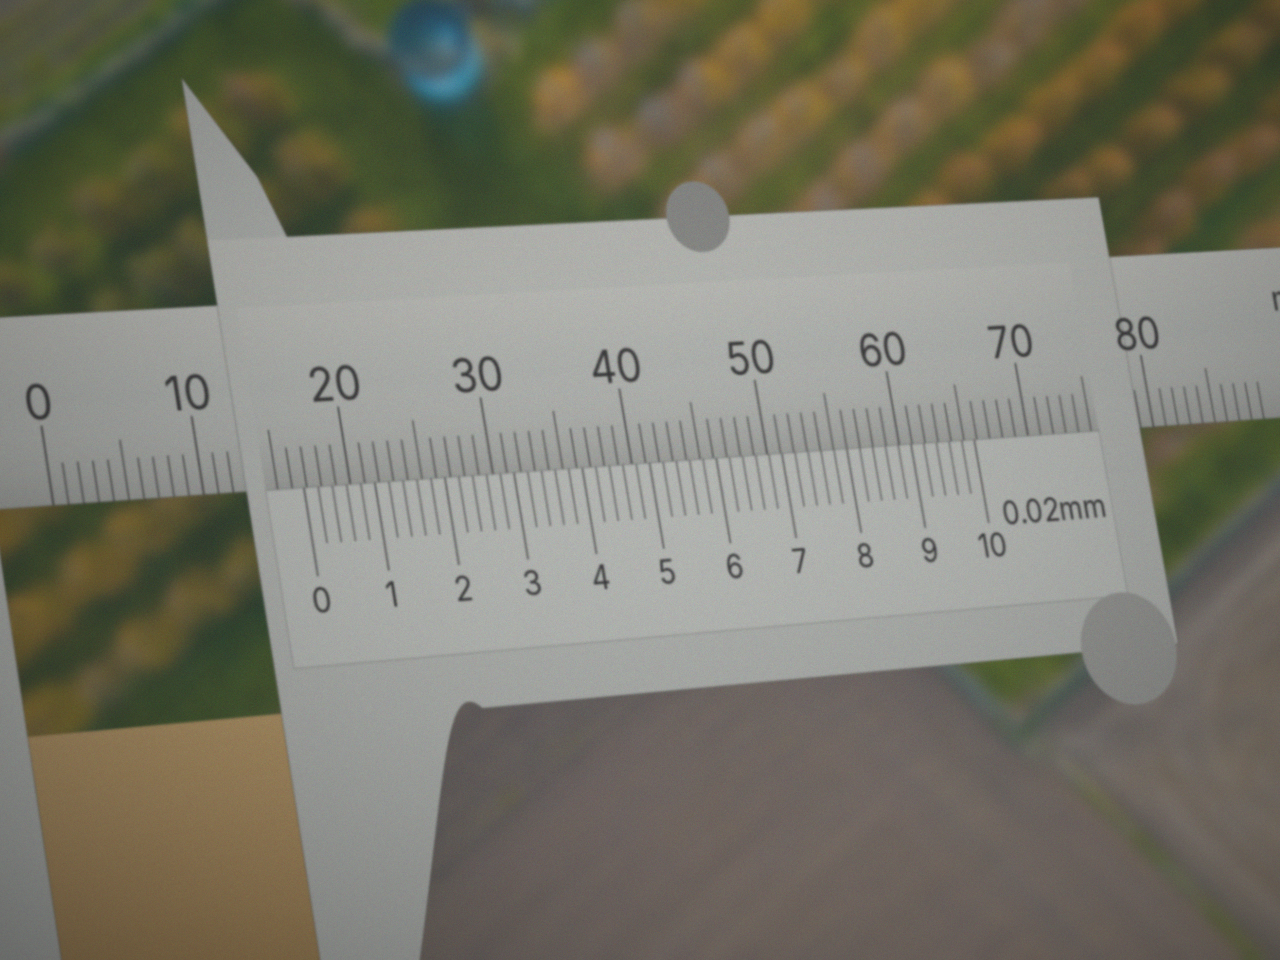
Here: 16.8 mm
